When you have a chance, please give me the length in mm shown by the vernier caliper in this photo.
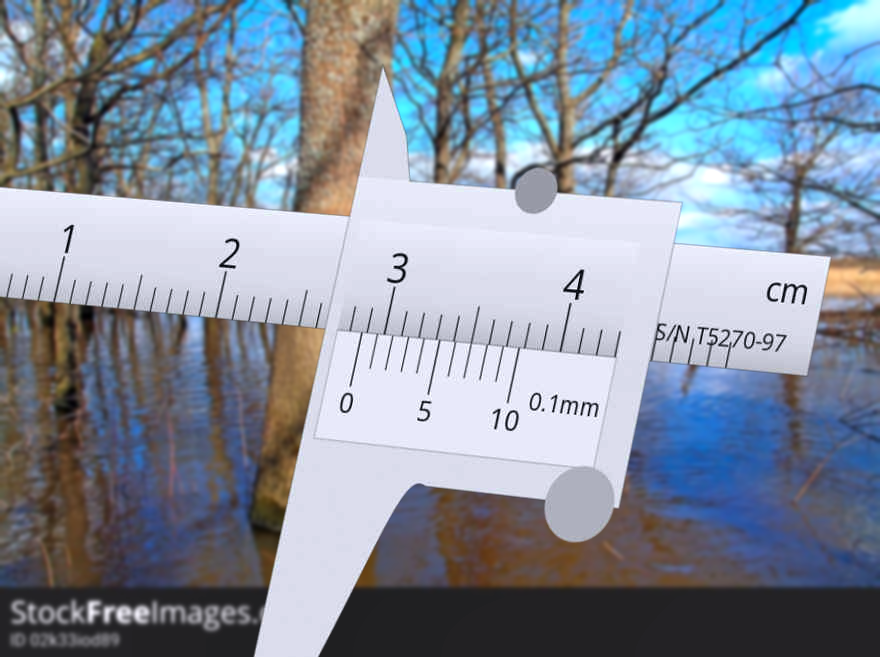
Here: 28.7 mm
